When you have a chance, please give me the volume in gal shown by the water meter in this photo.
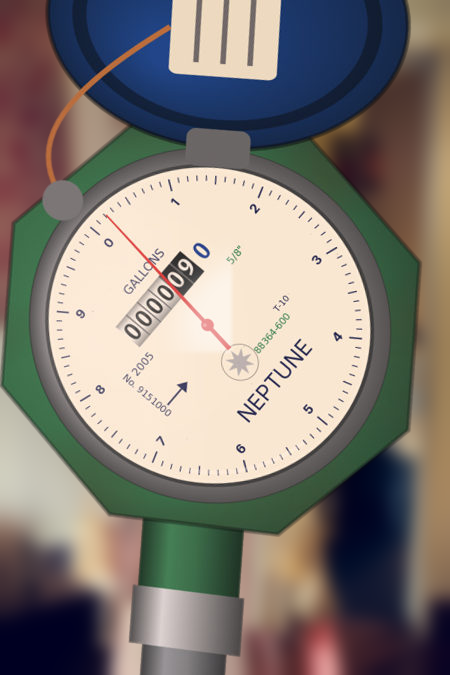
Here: 90.2 gal
